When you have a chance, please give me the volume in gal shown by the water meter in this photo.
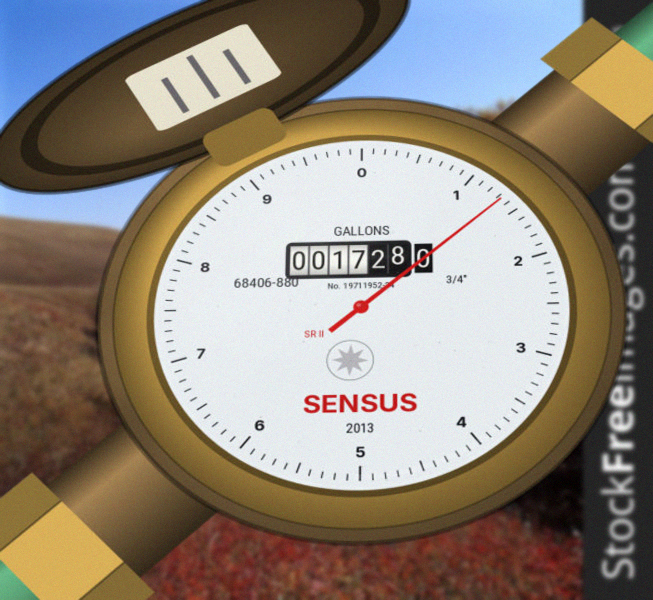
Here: 17281.3 gal
